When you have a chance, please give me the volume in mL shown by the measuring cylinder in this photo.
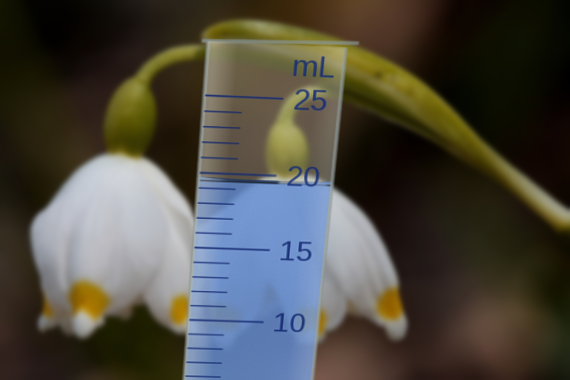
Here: 19.5 mL
